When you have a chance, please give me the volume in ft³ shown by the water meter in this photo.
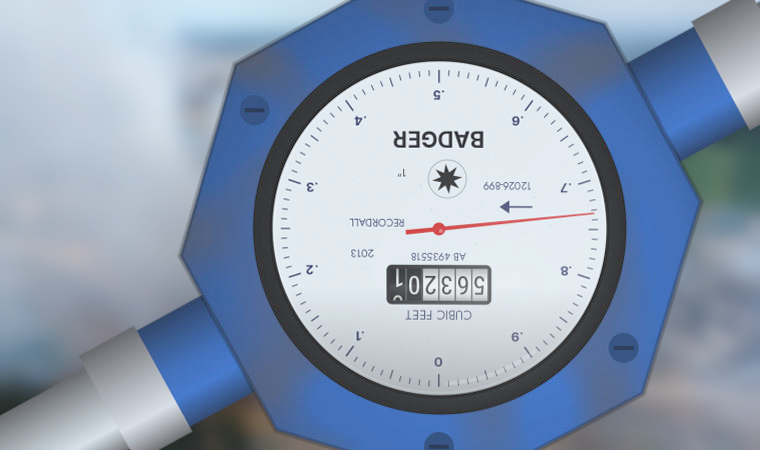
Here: 563200.73 ft³
